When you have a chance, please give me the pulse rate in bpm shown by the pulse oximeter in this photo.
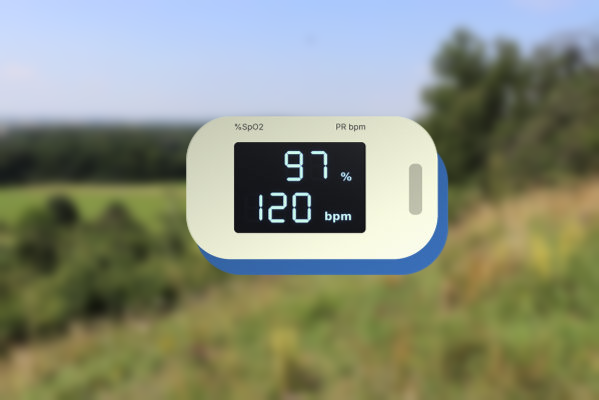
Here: 120 bpm
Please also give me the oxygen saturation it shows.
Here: 97 %
